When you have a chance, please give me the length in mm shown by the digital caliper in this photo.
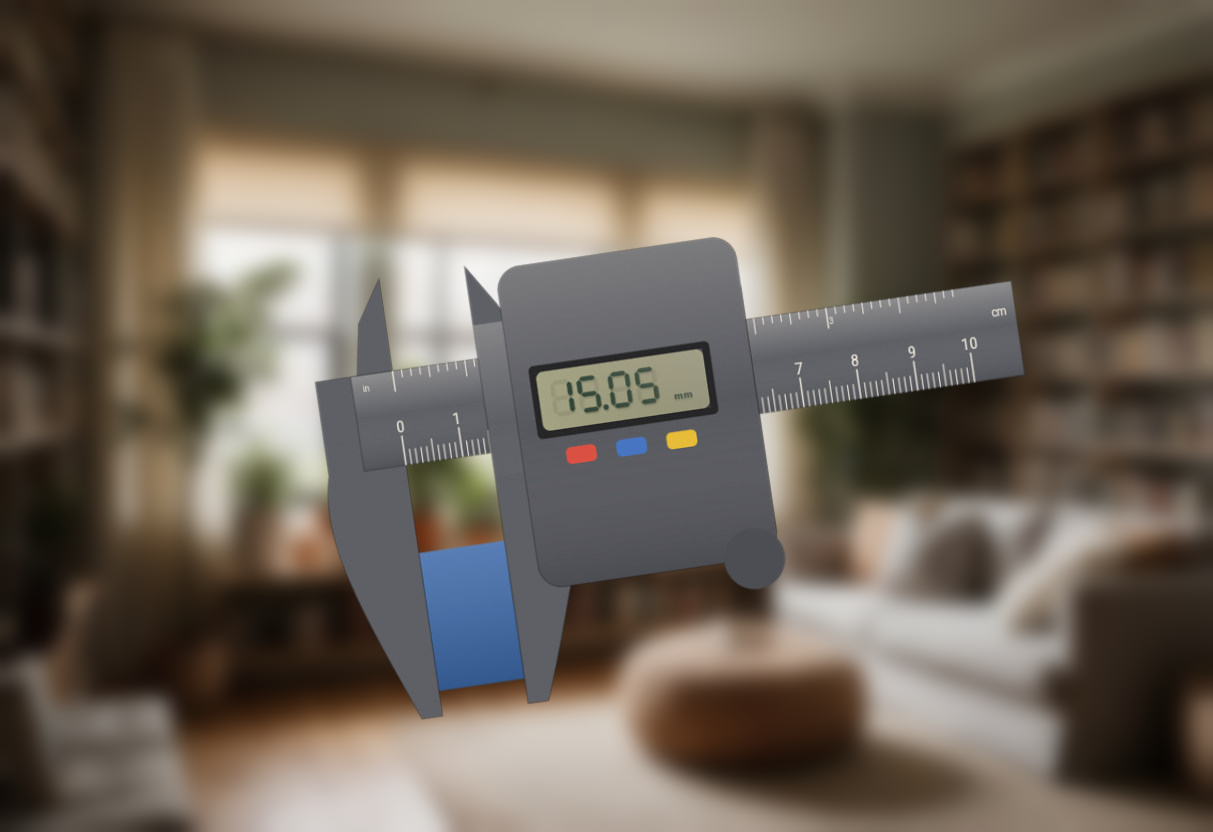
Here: 15.05 mm
